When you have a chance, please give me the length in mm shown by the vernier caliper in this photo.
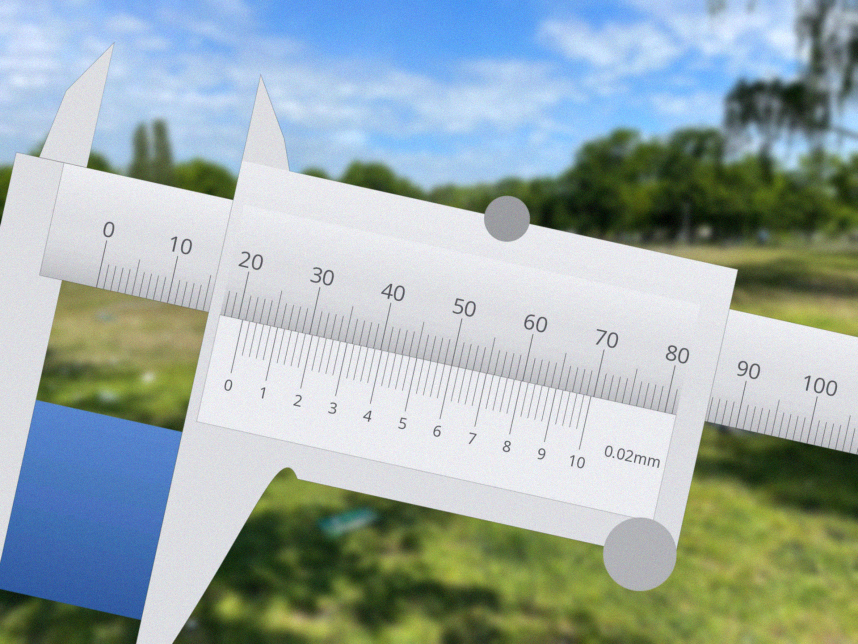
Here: 20.6 mm
